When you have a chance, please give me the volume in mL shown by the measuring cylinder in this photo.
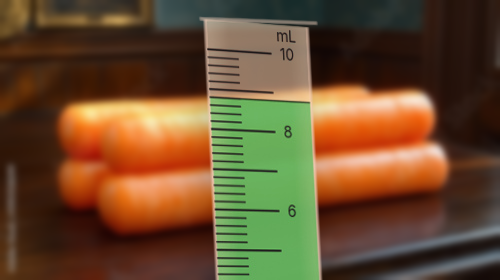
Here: 8.8 mL
